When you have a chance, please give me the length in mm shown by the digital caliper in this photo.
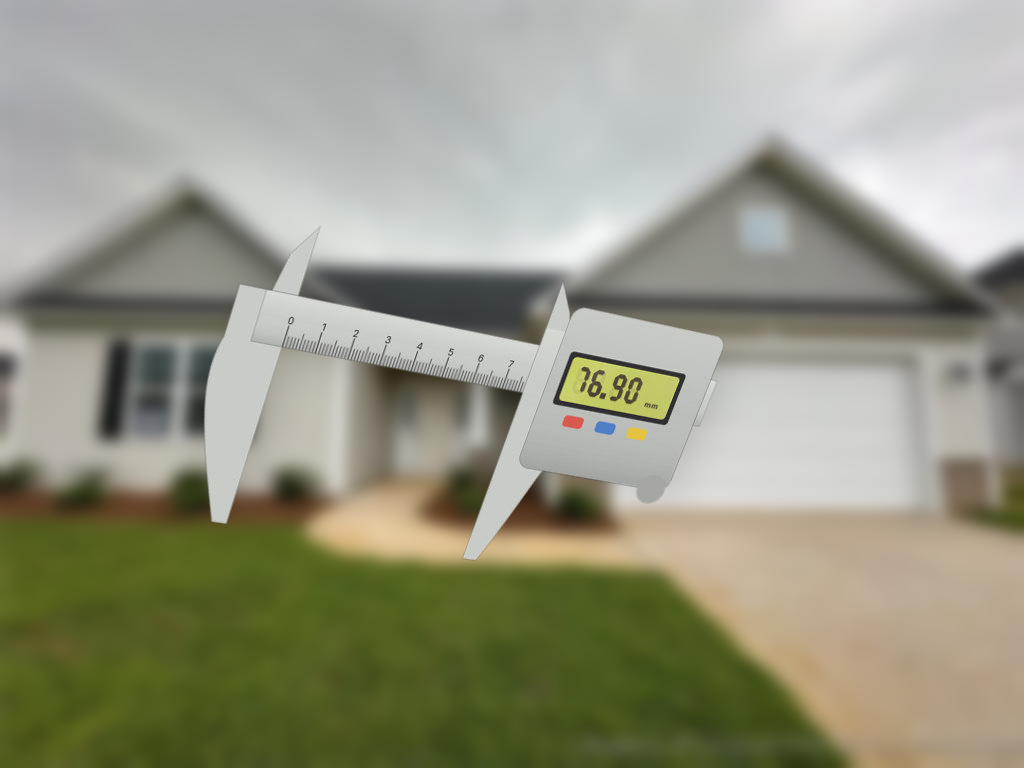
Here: 76.90 mm
